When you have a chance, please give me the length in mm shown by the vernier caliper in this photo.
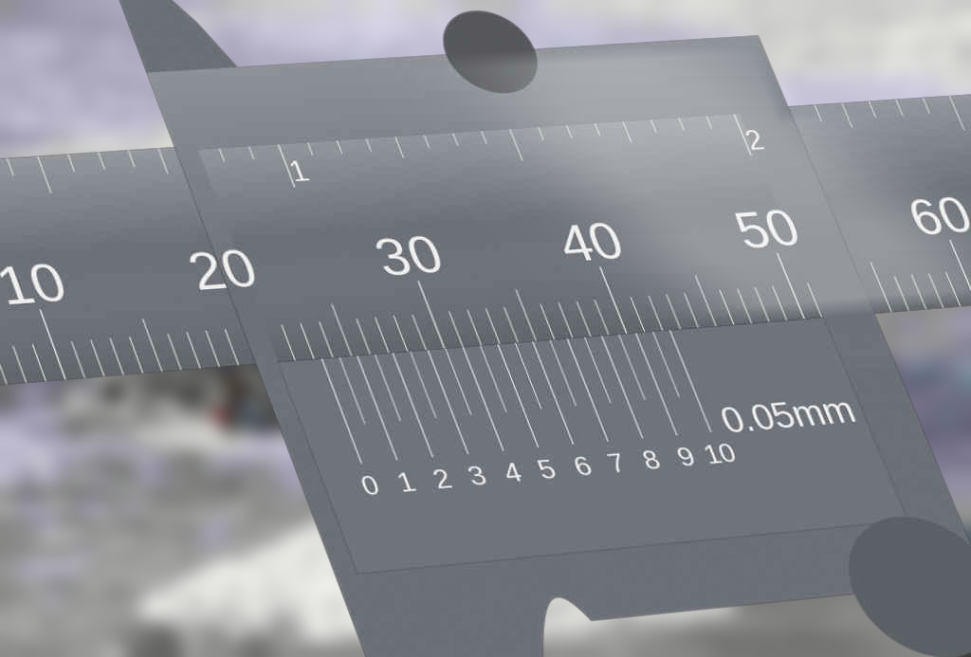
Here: 23.4 mm
